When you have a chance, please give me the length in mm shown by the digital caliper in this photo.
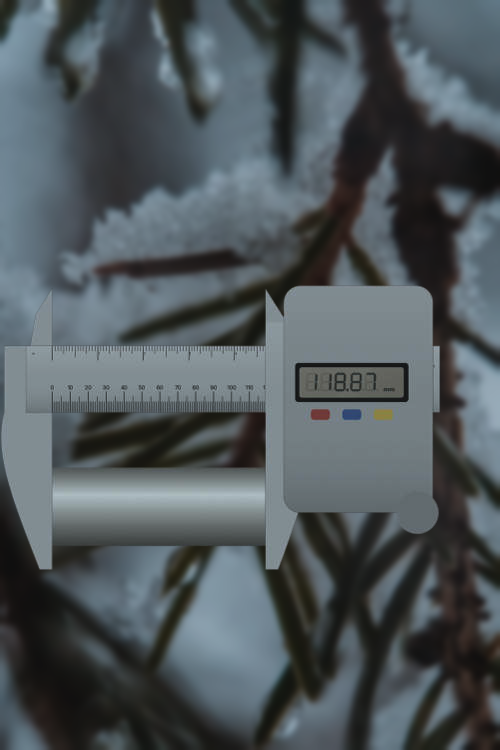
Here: 118.87 mm
